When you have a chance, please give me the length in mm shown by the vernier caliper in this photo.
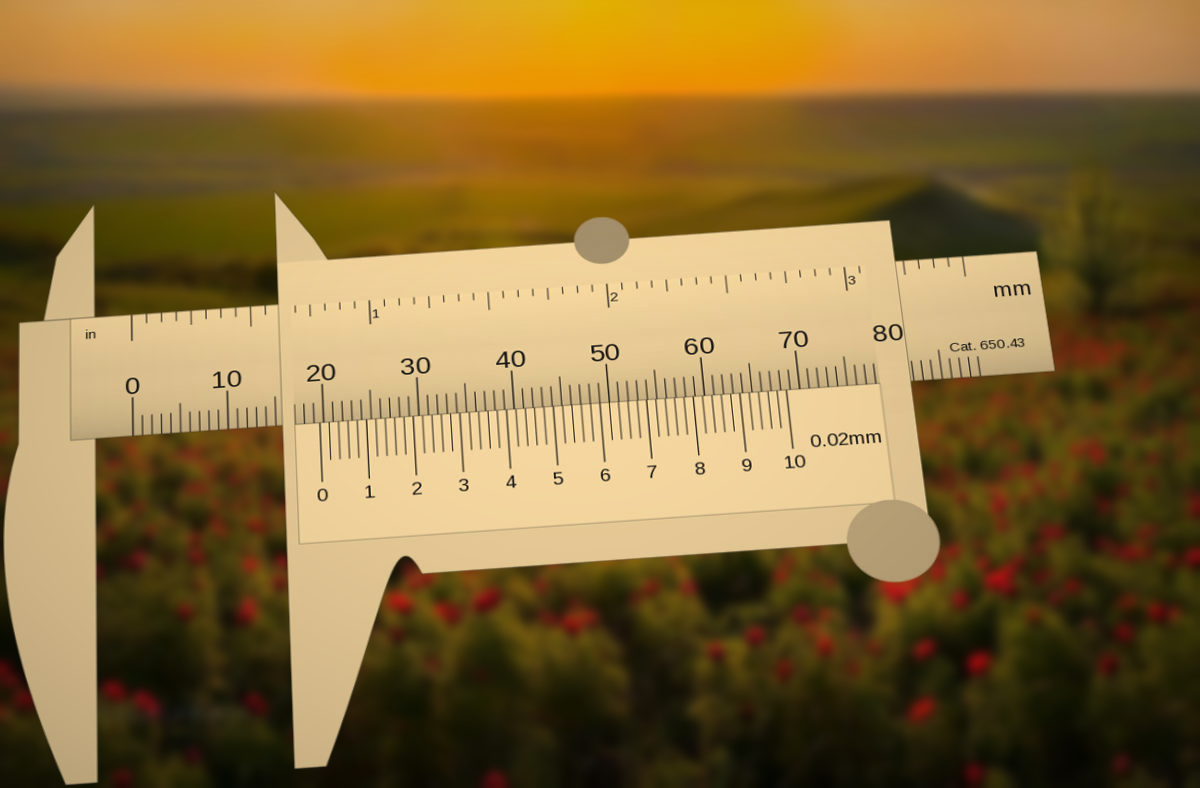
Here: 19.6 mm
